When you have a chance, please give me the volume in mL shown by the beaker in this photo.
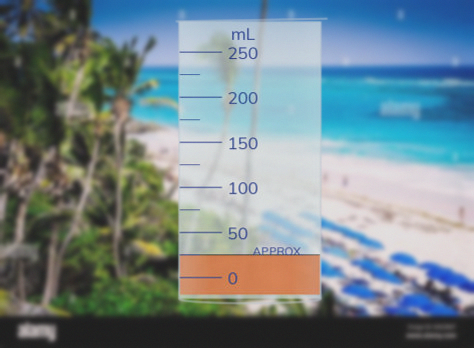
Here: 25 mL
